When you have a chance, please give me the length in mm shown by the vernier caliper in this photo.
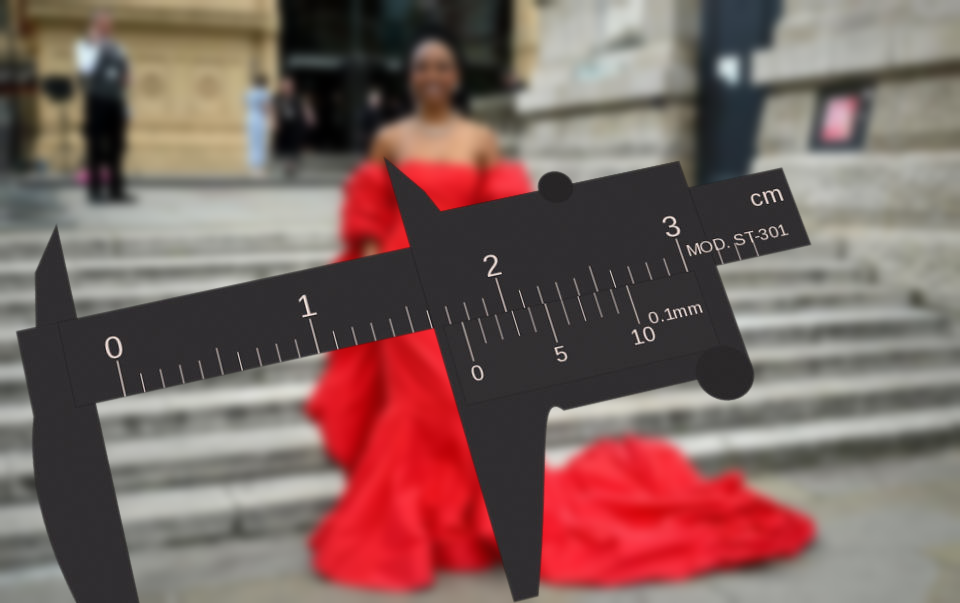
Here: 17.6 mm
